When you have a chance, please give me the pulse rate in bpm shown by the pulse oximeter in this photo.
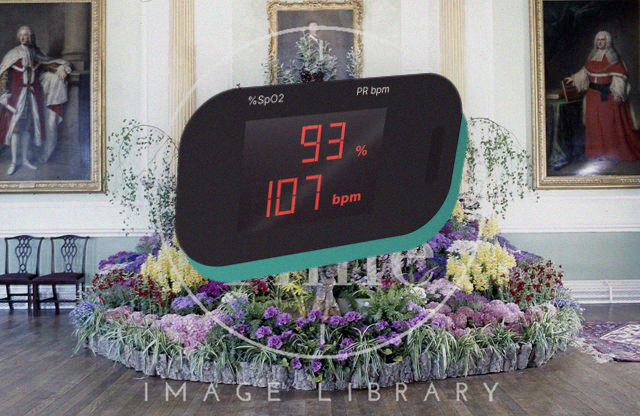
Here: 107 bpm
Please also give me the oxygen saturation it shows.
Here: 93 %
